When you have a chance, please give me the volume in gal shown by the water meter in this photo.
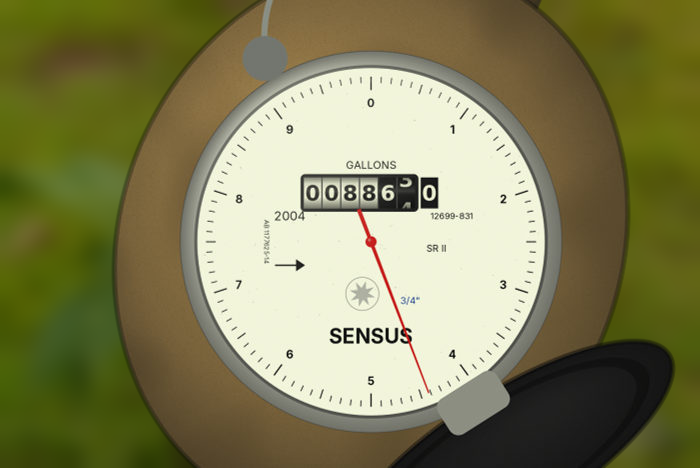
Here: 88634.4 gal
